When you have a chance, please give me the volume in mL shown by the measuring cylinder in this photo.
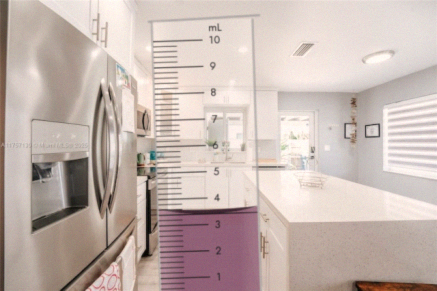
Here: 3.4 mL
